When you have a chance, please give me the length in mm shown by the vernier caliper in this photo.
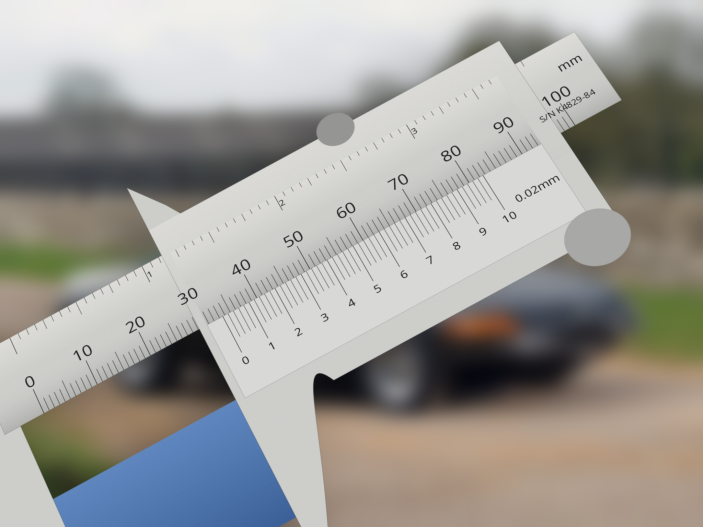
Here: 33.6 mm
